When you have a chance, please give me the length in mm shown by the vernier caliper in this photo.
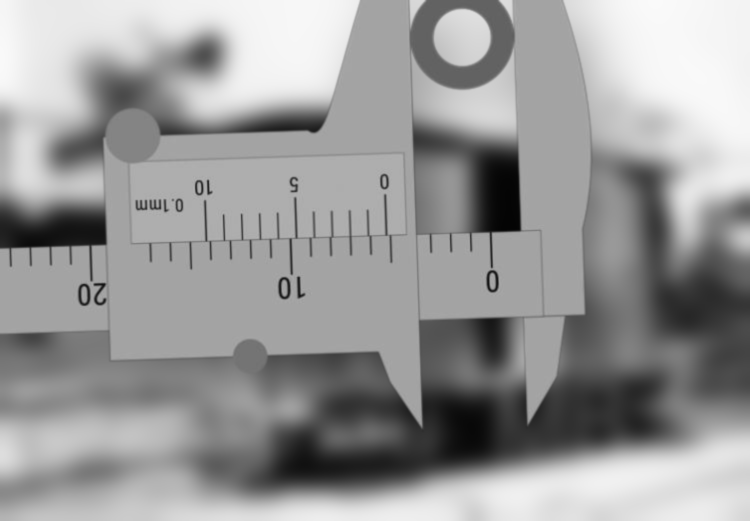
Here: 5.2 mm
